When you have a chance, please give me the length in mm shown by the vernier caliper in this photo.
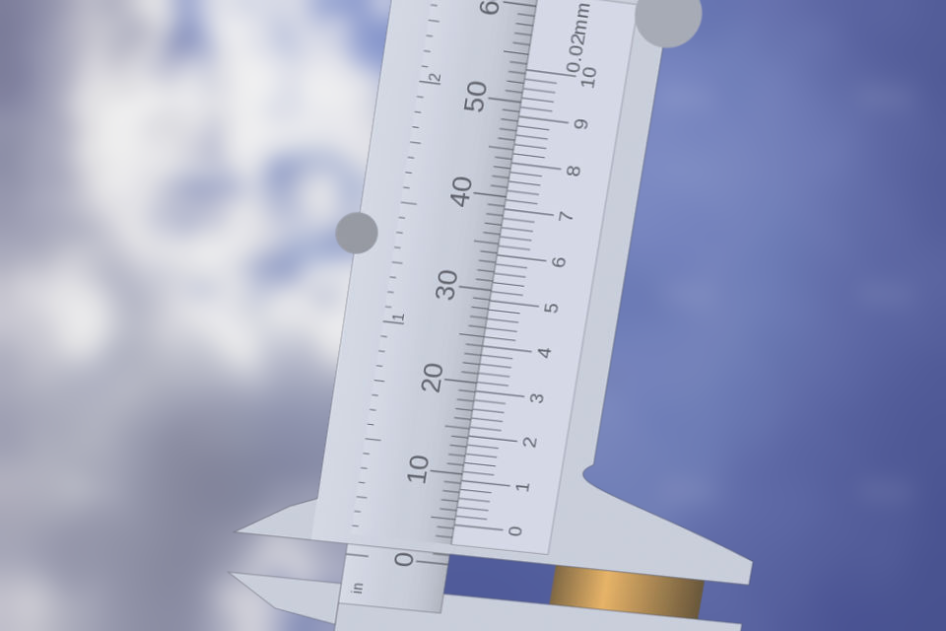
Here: 4.4 mm
